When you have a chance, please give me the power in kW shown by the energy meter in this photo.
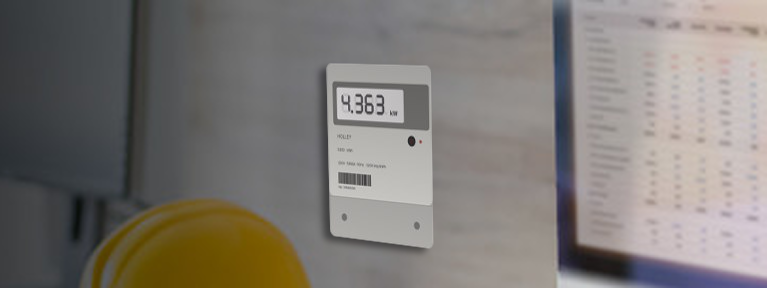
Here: 4.363 kW
